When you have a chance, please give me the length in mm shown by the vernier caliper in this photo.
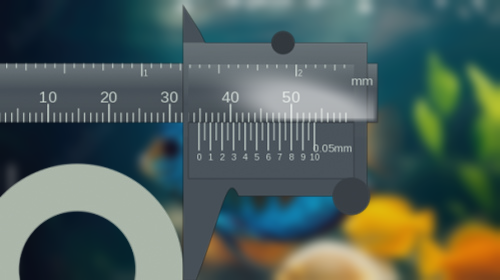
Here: 34.8 mm
